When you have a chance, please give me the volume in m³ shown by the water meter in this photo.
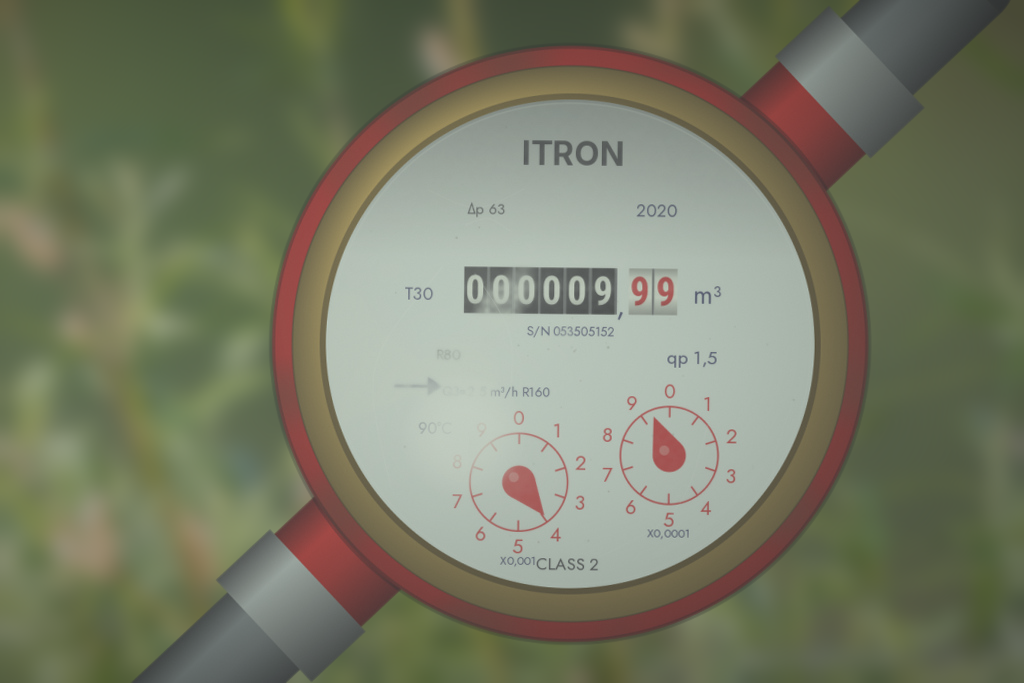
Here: 9.9939 m³
